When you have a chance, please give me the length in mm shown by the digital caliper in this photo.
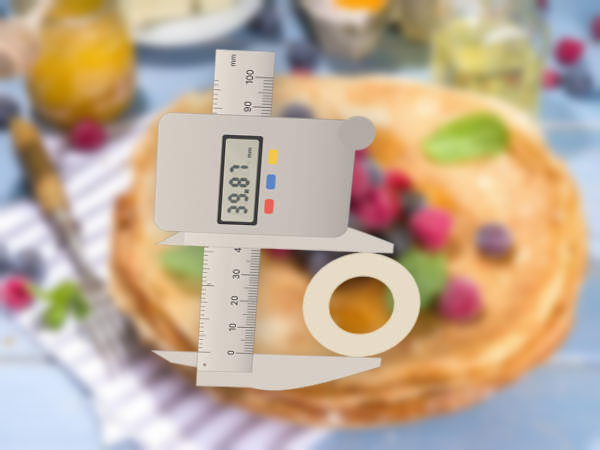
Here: 39.87 mm
